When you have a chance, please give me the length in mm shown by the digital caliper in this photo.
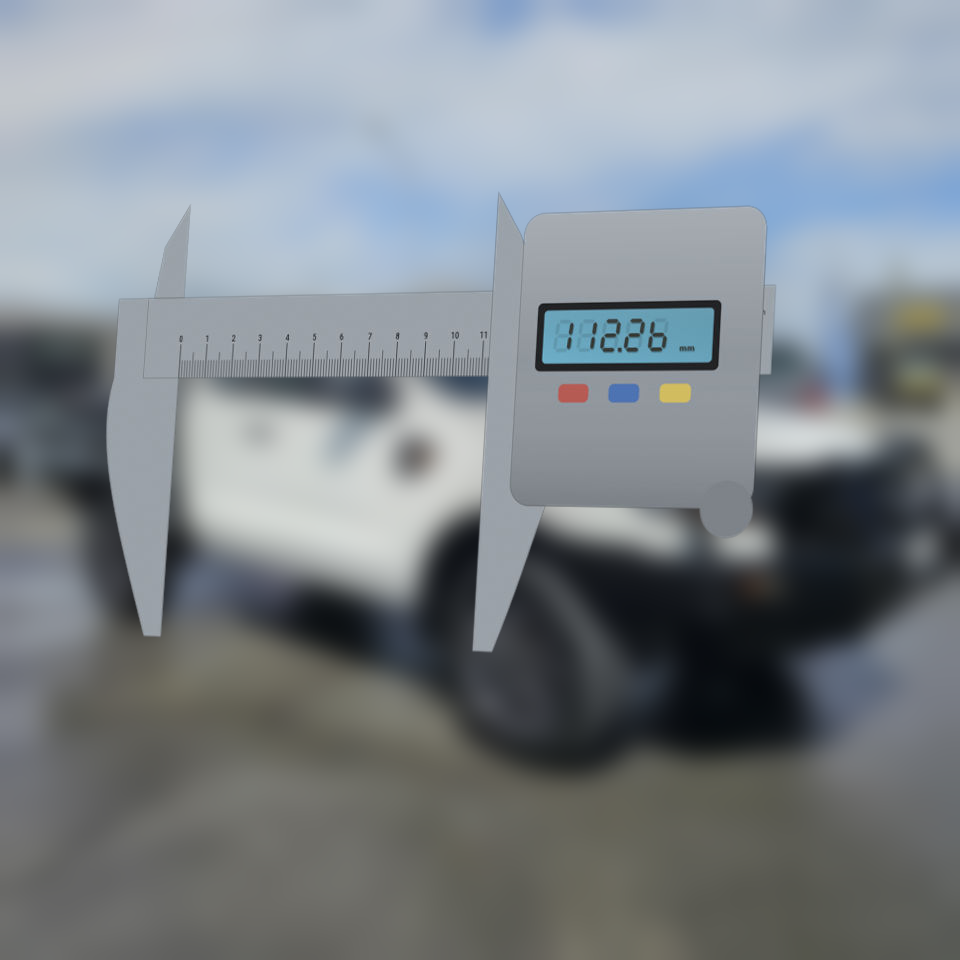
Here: 112.26 mm
